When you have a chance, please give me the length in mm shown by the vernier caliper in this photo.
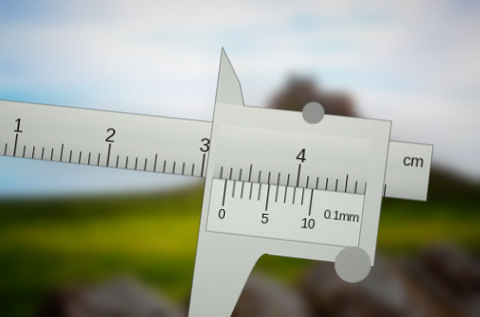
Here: 32.6 mm
